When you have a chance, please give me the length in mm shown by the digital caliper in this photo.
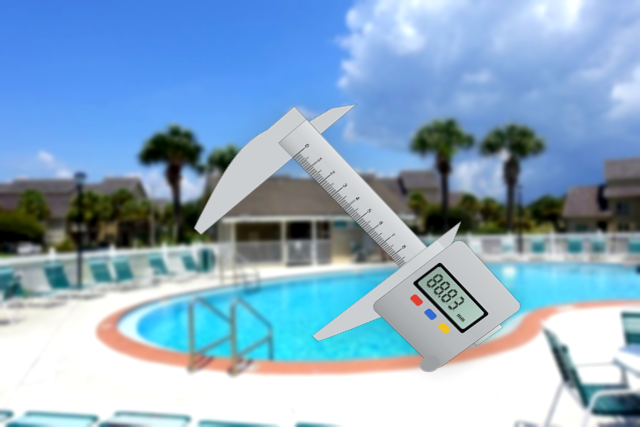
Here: 88.83 mm
